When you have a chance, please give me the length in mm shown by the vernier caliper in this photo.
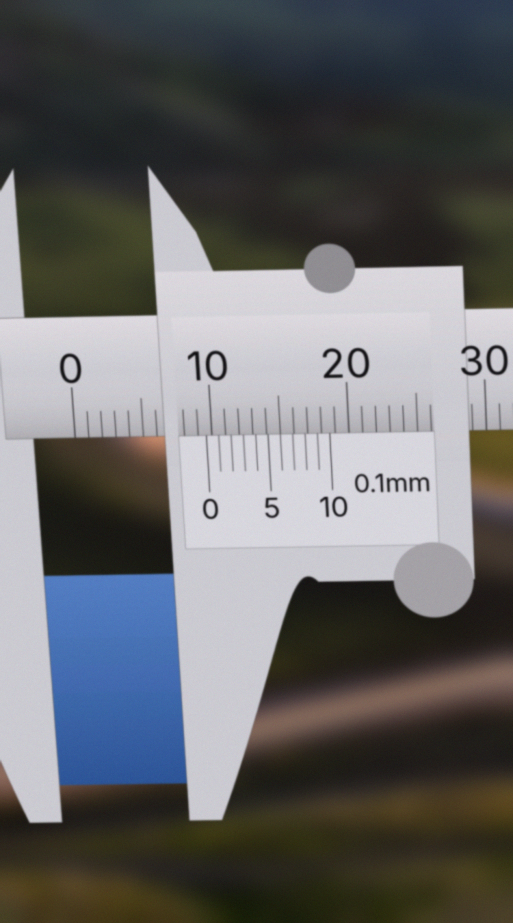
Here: 9.6 mm
